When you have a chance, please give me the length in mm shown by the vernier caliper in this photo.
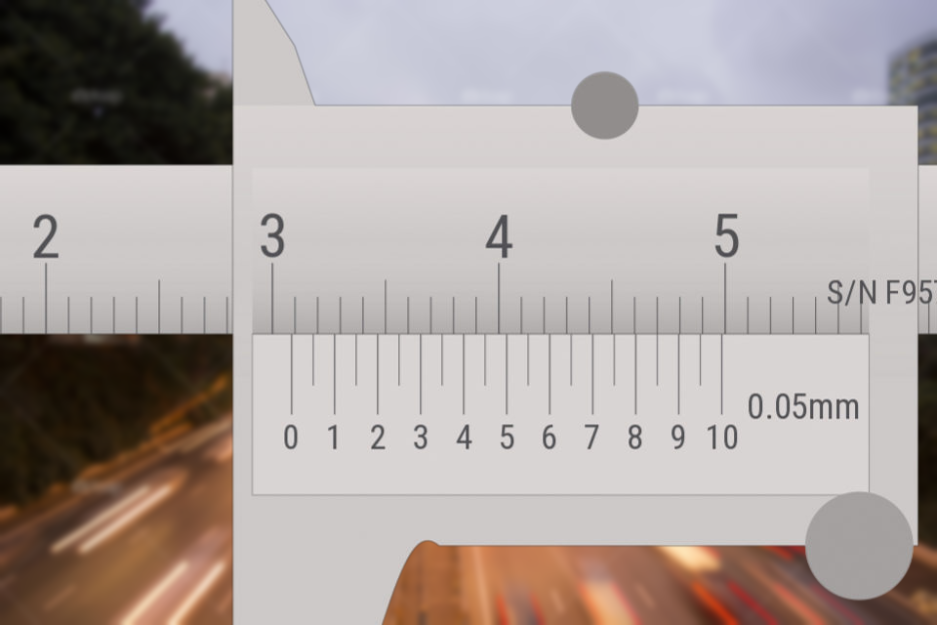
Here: 30.85 mm
